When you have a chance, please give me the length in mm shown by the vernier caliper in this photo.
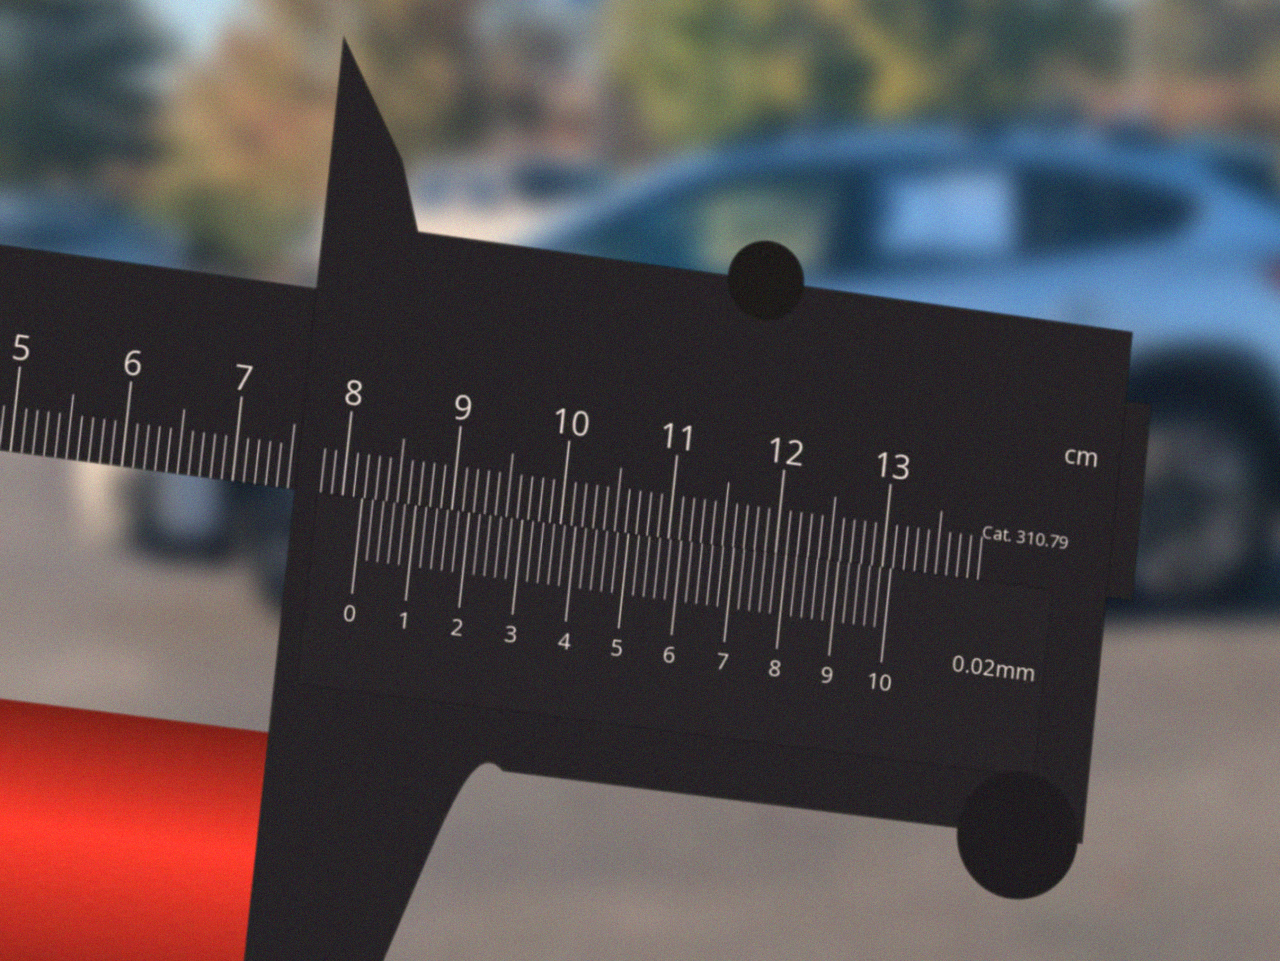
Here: 81.8 mm
